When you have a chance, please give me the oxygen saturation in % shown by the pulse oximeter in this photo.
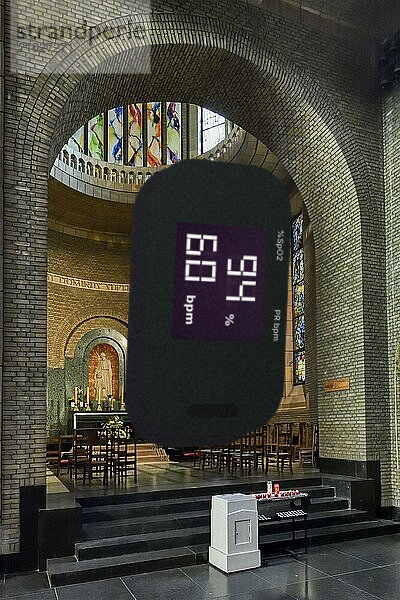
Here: 94 %
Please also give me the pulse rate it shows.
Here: 60 bpm
